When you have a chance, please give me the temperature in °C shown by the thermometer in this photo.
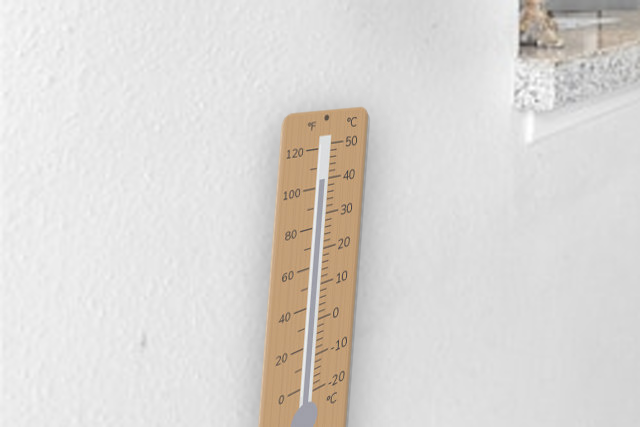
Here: 40 °C
